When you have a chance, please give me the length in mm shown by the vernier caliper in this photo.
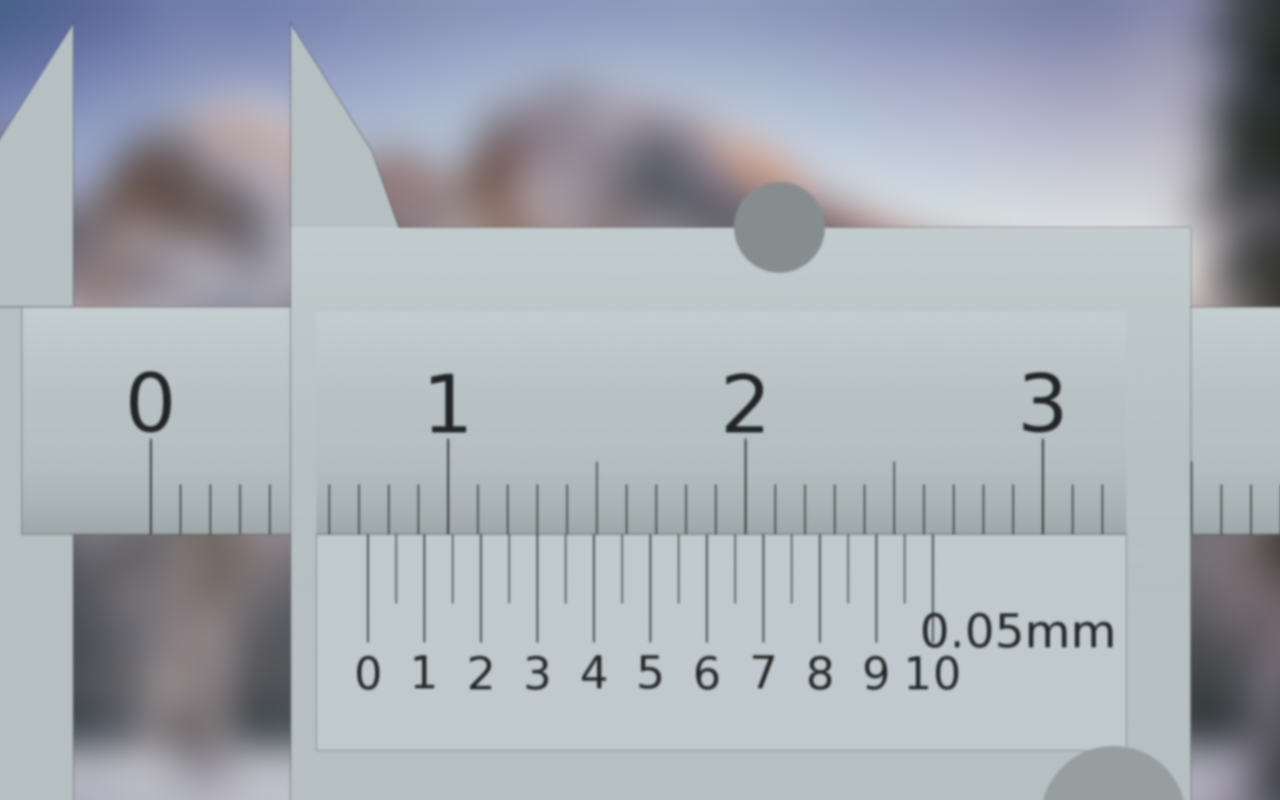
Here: 7.3 mm
